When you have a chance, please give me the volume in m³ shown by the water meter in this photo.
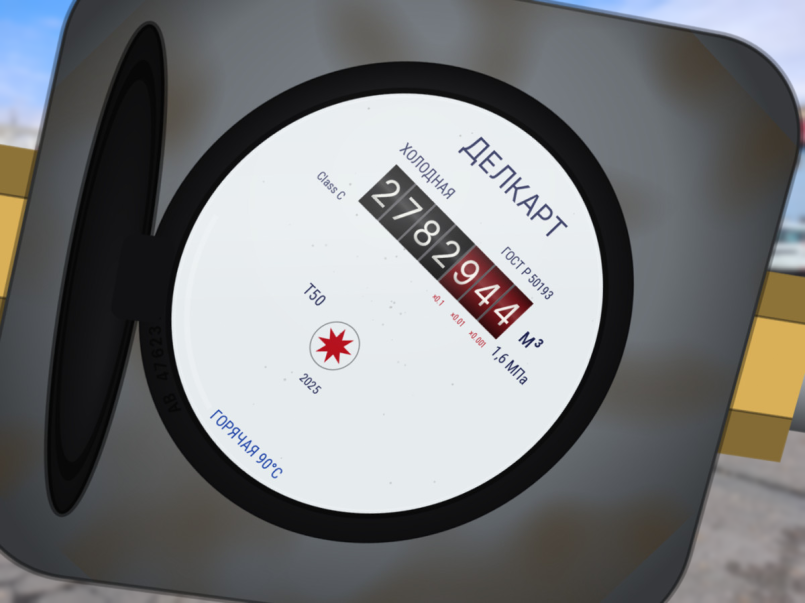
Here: 2782.944 m³
